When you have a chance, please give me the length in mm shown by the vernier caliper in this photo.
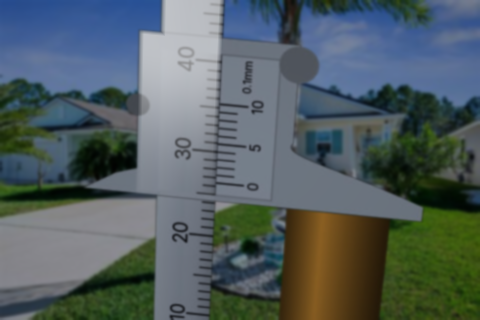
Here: 26.4 mm
